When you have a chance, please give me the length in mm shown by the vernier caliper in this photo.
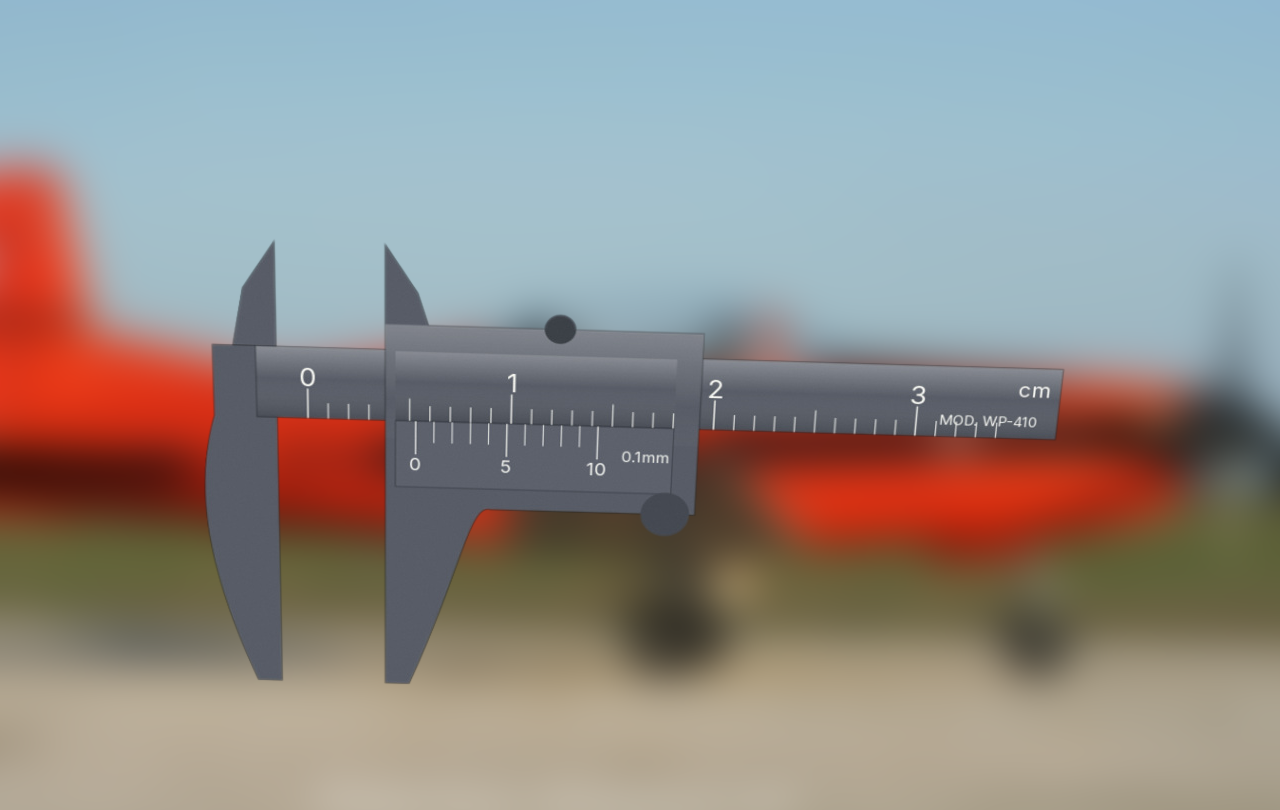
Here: 5.3 mm
